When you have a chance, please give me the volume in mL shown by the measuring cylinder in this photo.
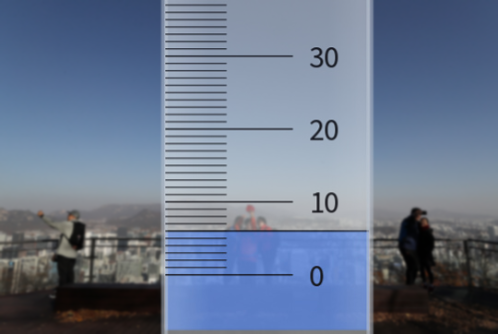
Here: 6 mL
